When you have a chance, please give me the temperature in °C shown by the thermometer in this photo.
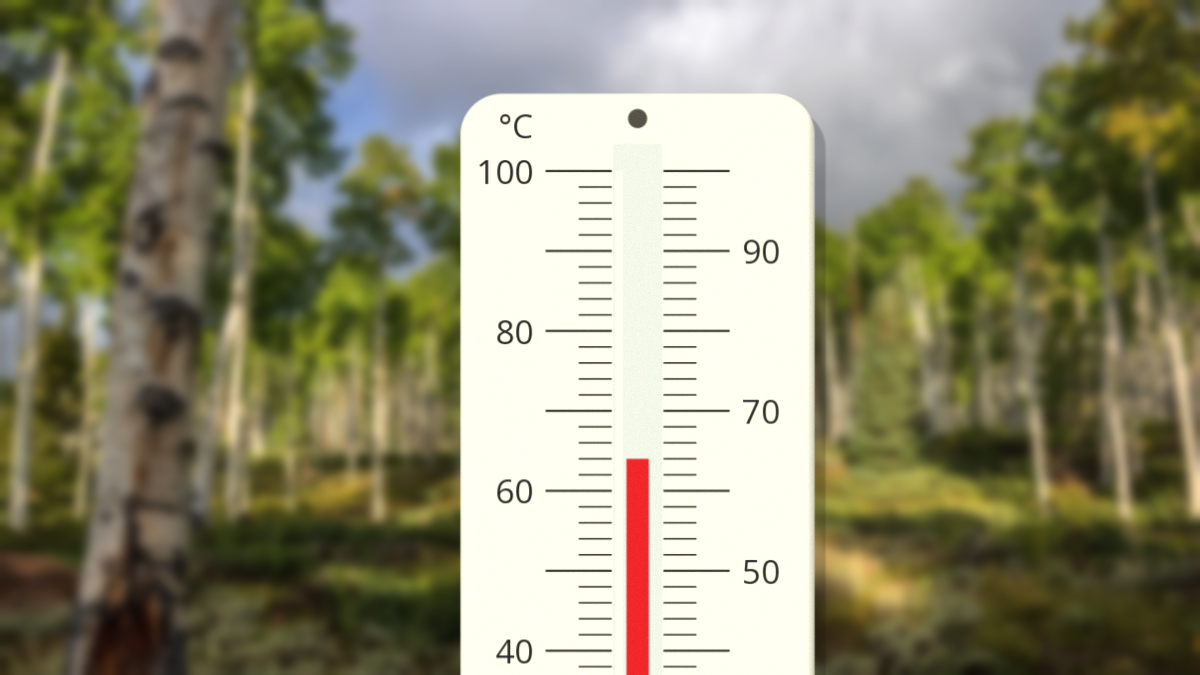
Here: 64 °C
